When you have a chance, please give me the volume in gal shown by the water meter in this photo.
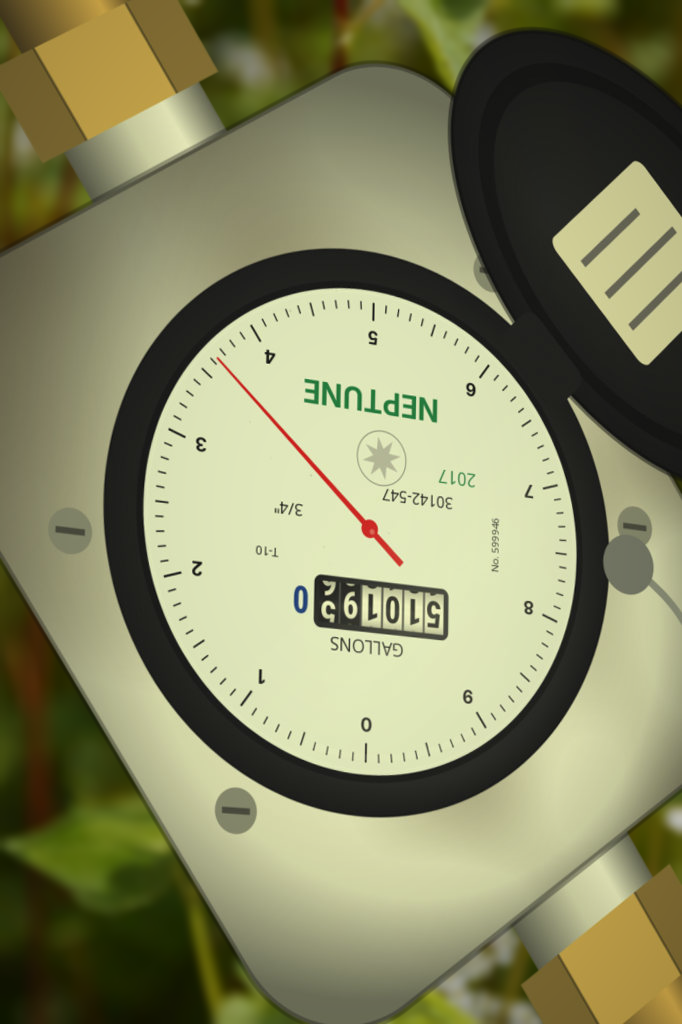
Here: 5101953.6 gal
